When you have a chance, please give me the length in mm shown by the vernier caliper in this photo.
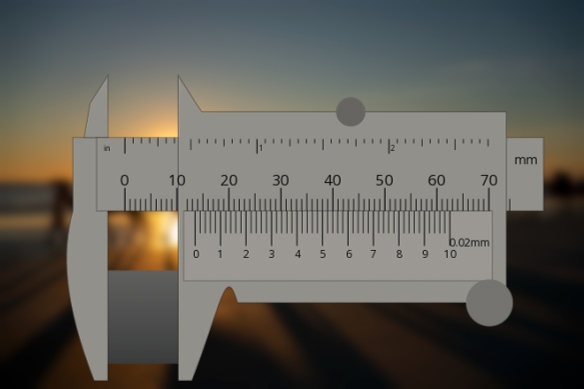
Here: 13.5 mm
